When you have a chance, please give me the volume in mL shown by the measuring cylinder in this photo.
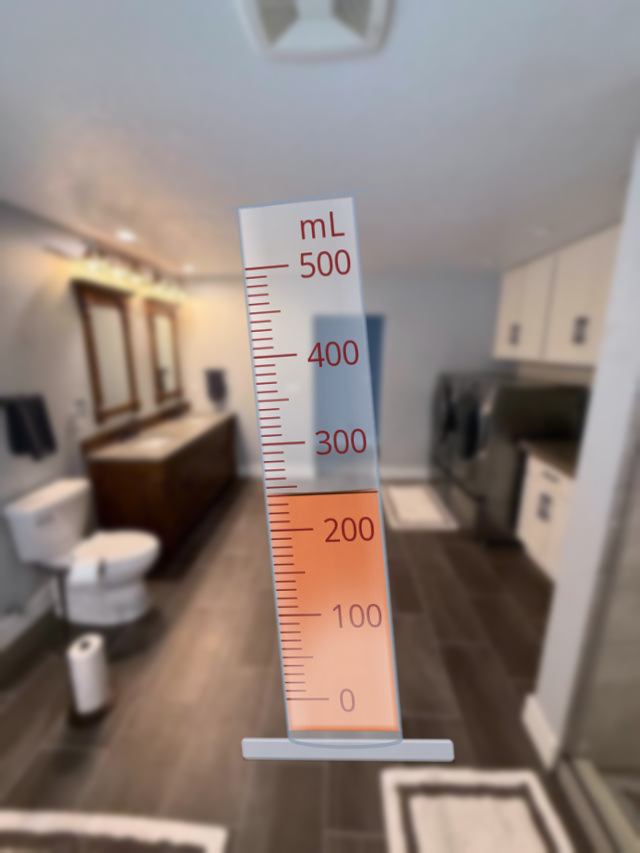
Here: 240 mL
